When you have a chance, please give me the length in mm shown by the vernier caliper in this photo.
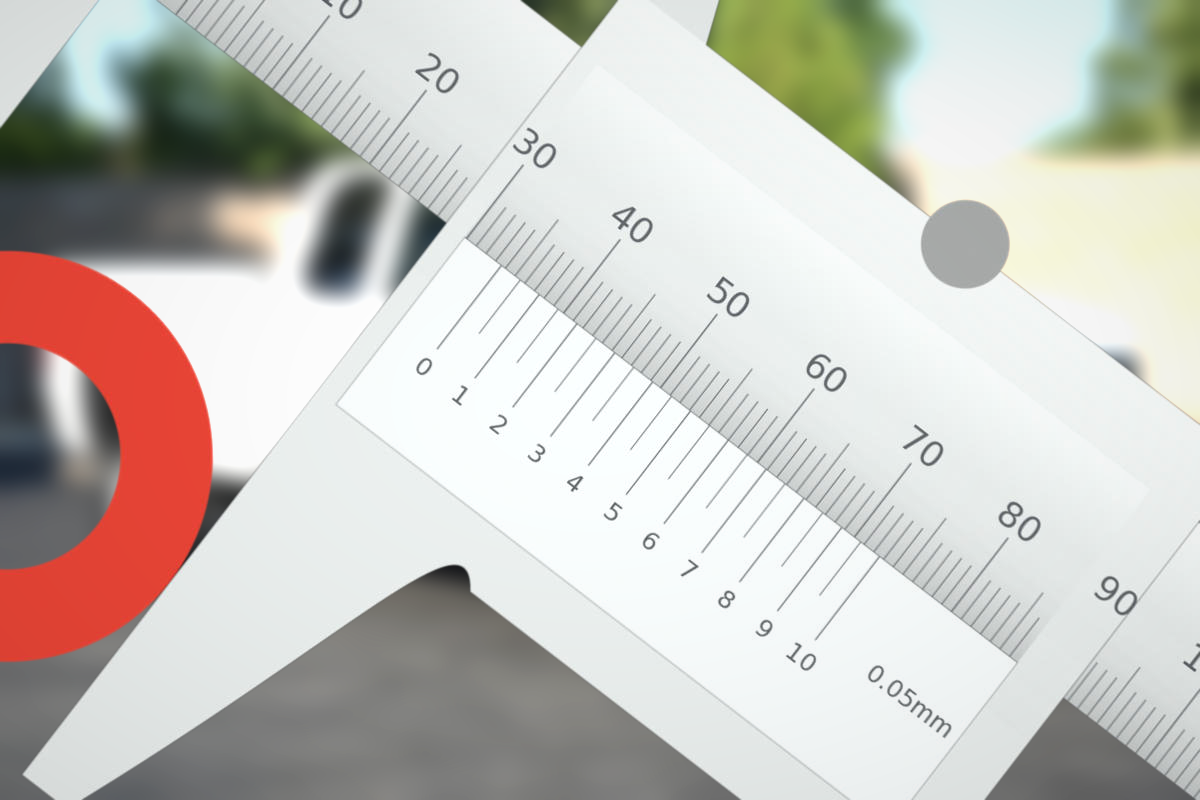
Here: 33.6 mm
